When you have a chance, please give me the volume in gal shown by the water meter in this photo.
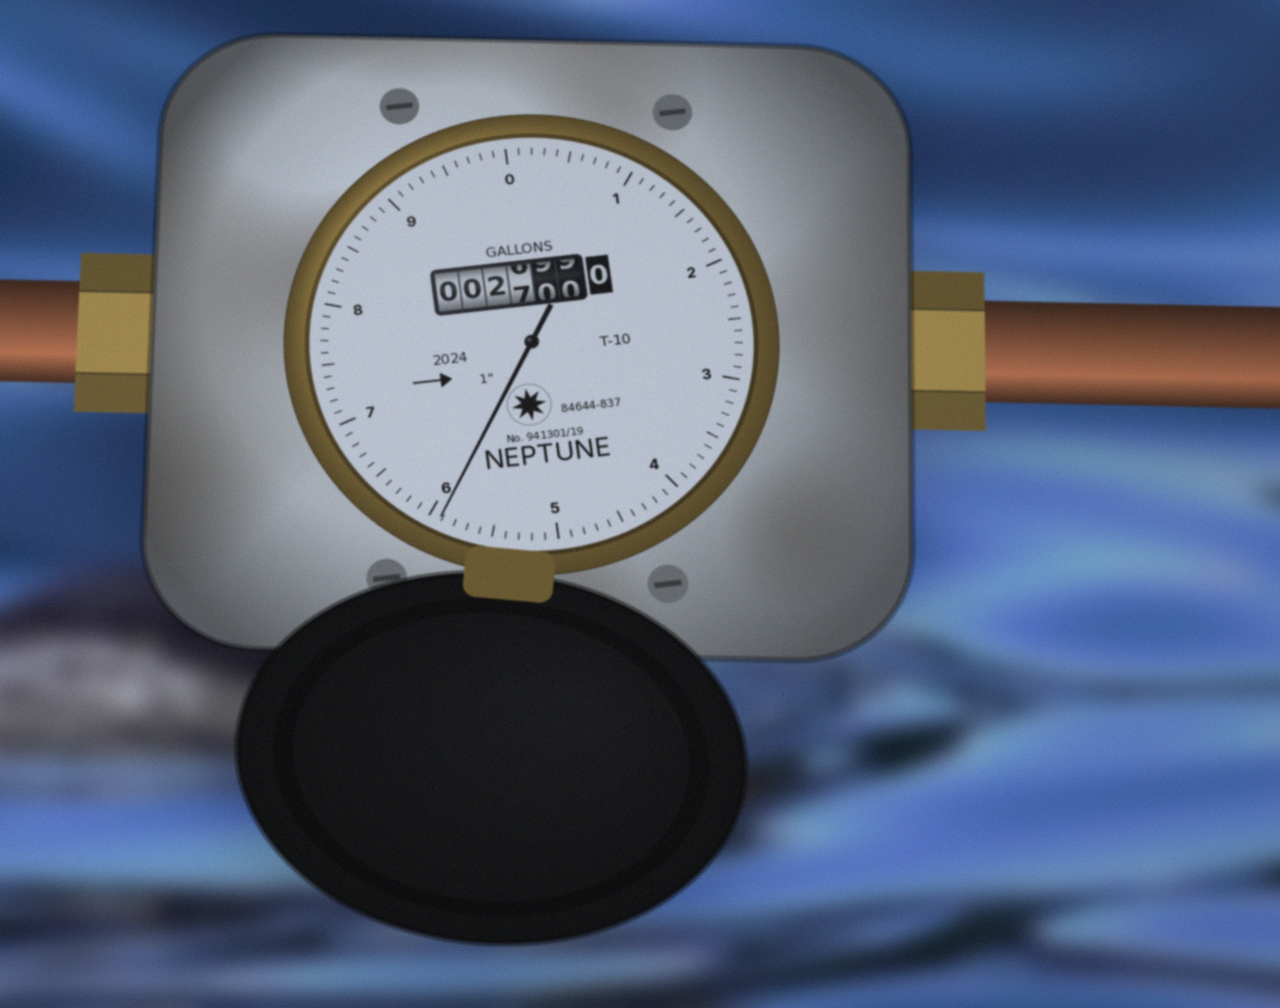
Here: 26995.9 gal
